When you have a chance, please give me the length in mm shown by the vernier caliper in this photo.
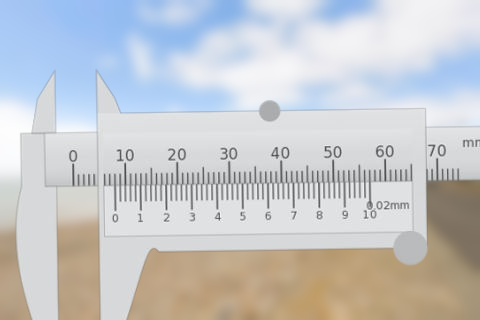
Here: 8.0 mm
